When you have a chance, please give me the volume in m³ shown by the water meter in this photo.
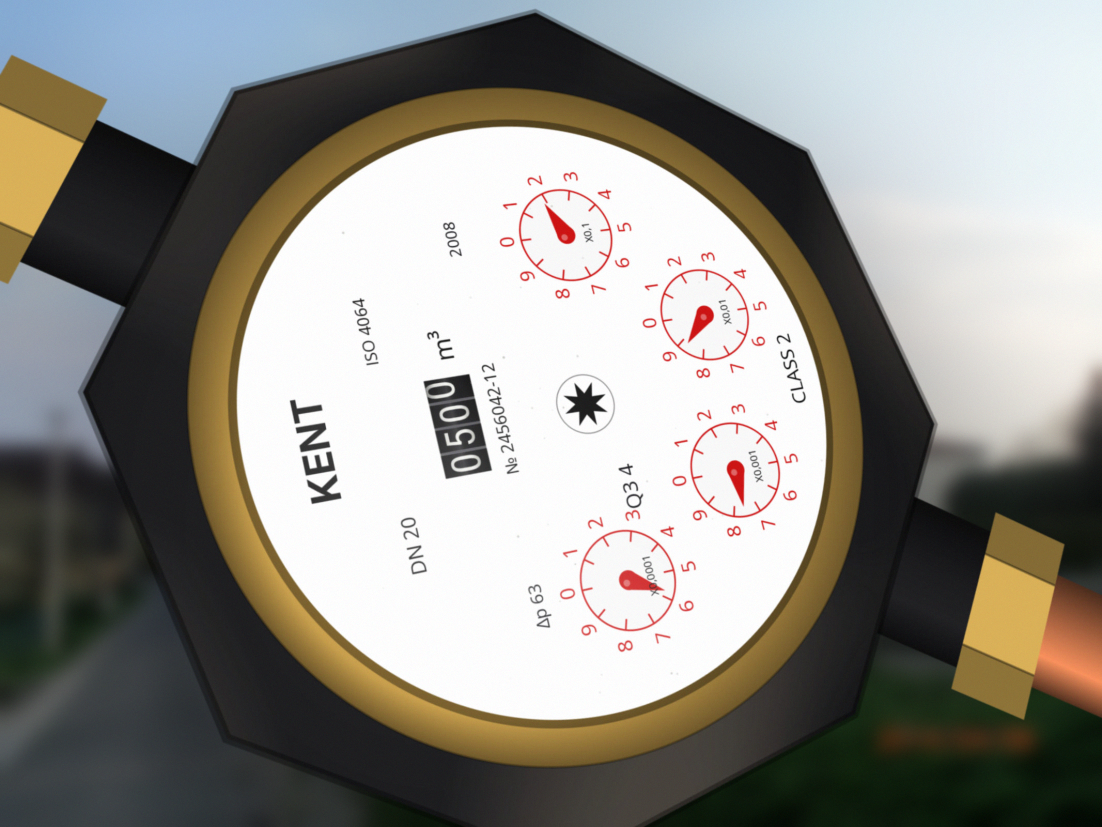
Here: 500.1875 m³
